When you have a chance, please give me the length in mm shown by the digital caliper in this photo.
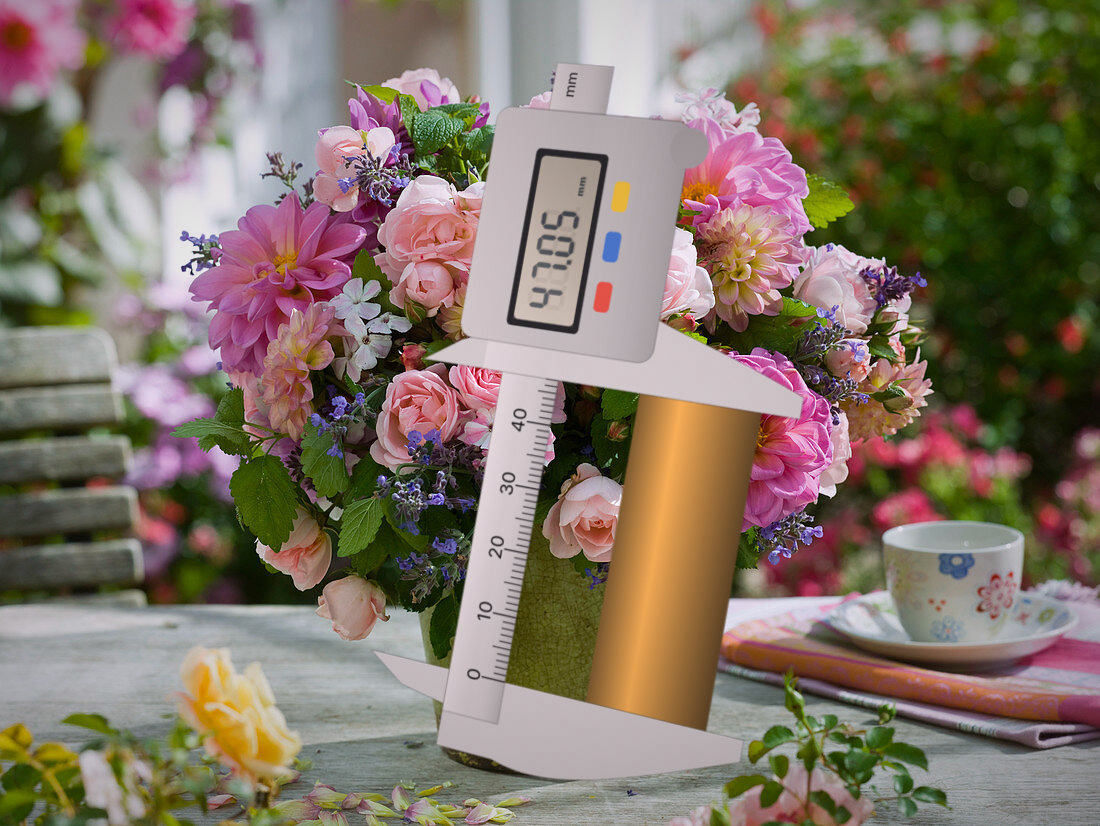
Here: 47.05 mm
